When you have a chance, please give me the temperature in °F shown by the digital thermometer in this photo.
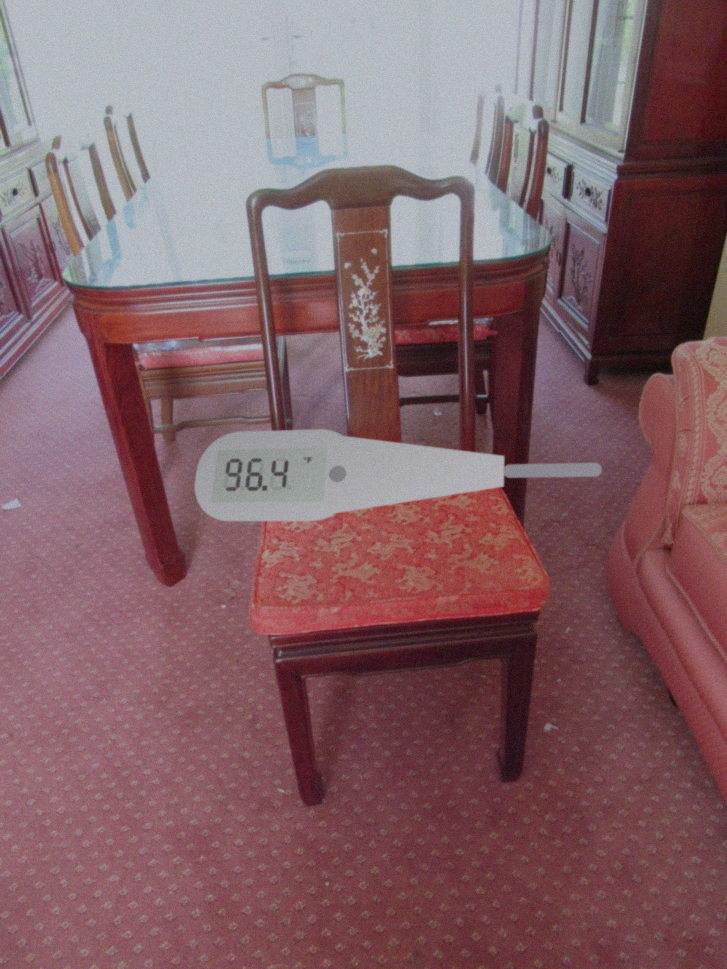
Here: 96.4 °F
